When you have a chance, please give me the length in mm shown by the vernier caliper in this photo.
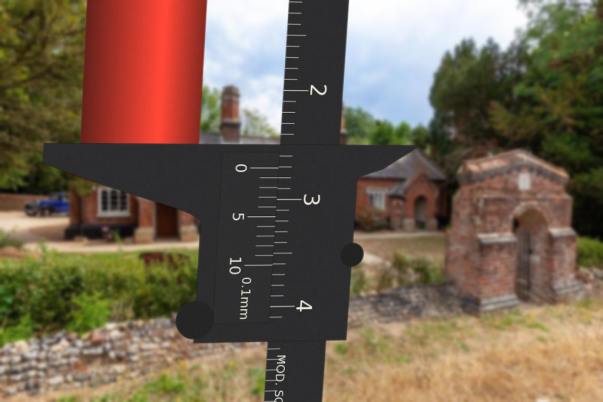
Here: 27.1 mm
